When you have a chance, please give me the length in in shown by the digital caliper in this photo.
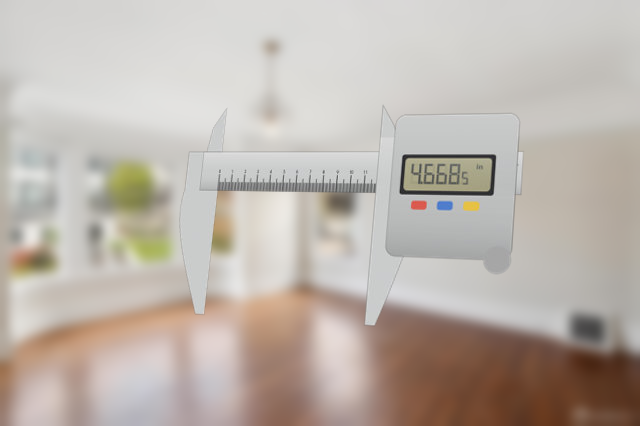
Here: 4.6685 in
